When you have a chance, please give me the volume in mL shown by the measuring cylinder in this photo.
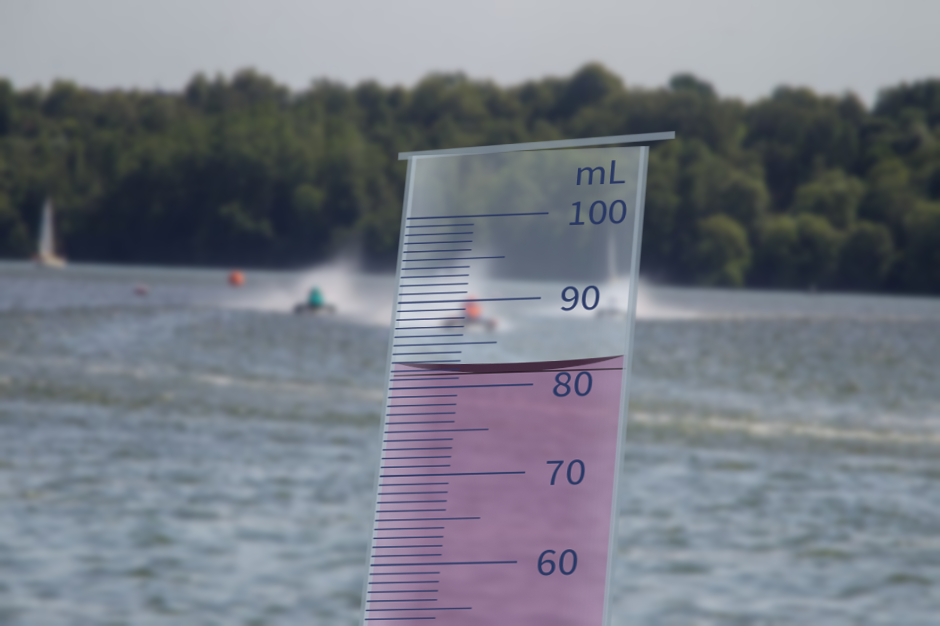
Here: 81.5 mL
